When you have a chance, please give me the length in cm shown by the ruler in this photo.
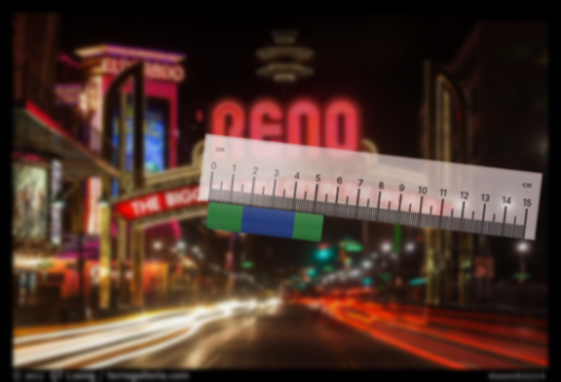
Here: 5.5 cm
